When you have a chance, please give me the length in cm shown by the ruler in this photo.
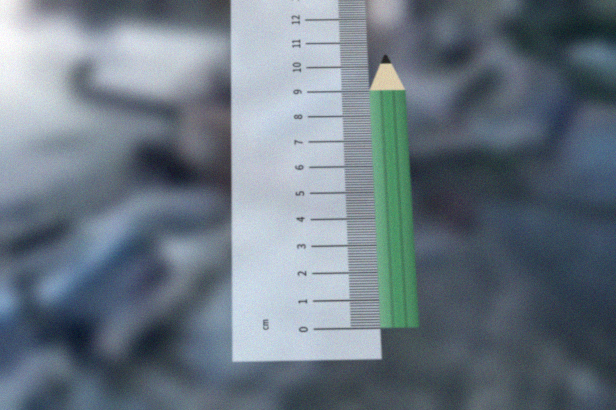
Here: 10.5 cm
